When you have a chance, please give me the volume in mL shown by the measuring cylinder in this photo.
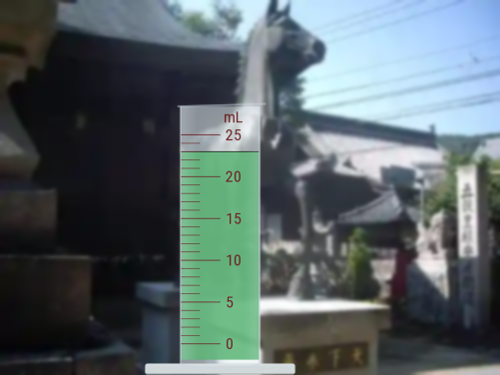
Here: 23 mL
